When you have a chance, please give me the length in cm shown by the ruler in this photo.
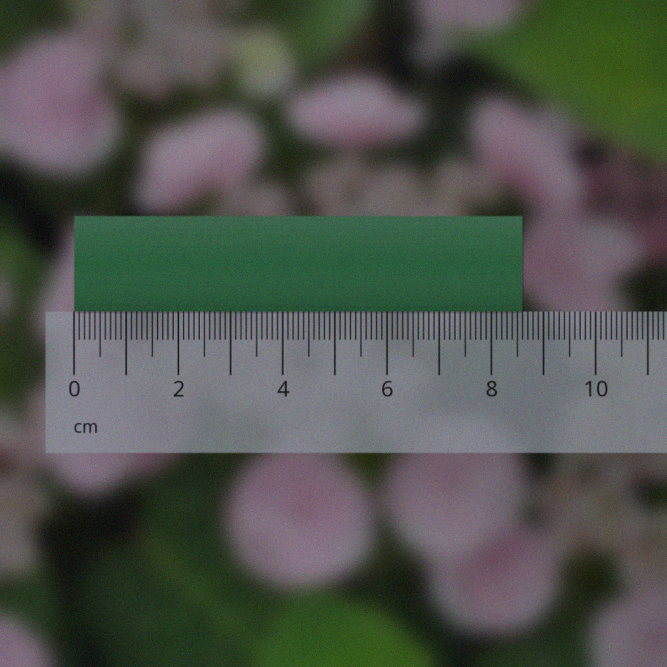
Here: 8.6 cm
